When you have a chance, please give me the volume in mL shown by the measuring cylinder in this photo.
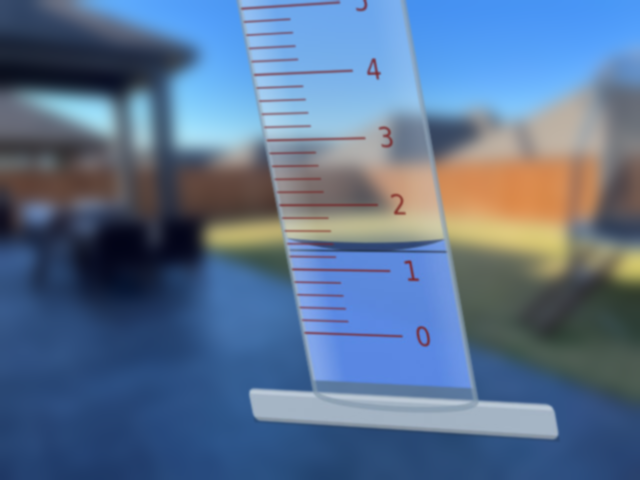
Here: 1.3 mL
